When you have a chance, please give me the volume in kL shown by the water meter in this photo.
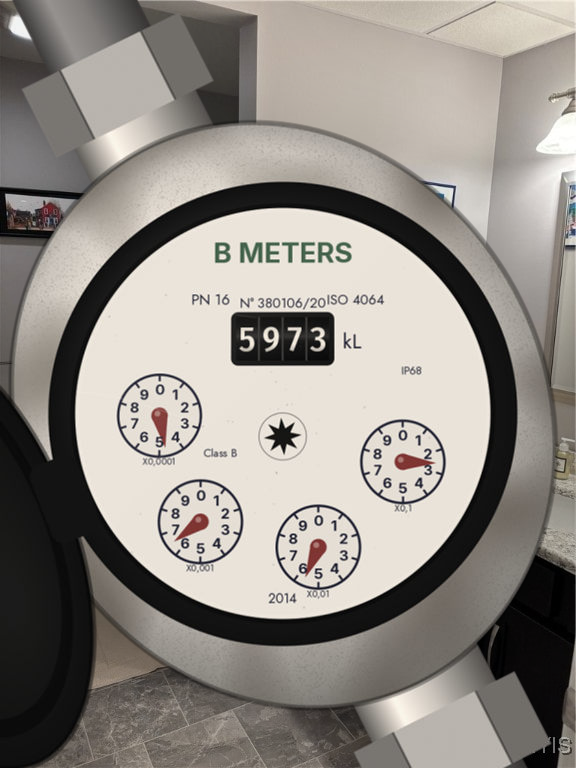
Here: 5973.2564 kL
